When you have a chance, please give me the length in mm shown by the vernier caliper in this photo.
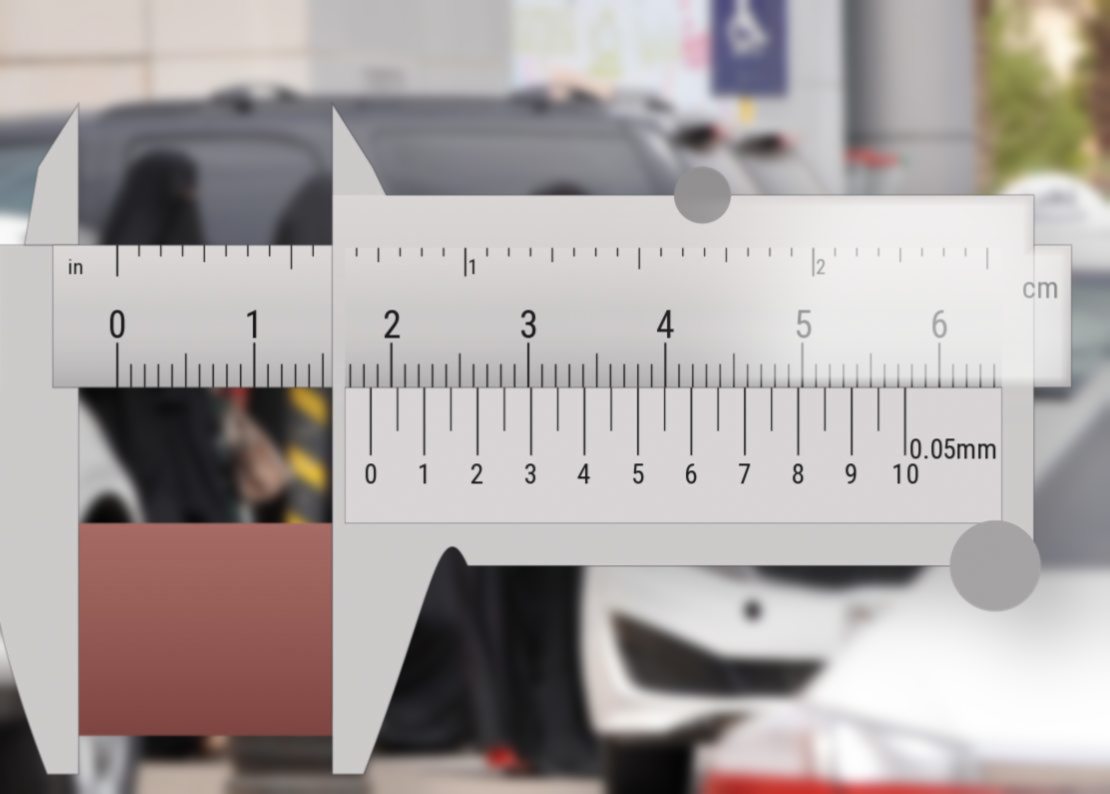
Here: 18.5 mm
